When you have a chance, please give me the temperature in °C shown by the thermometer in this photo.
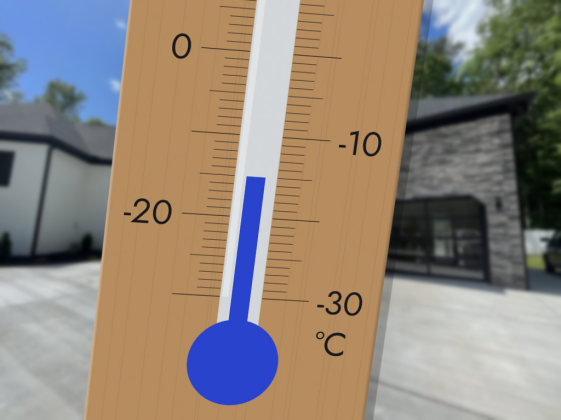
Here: -15 °C
